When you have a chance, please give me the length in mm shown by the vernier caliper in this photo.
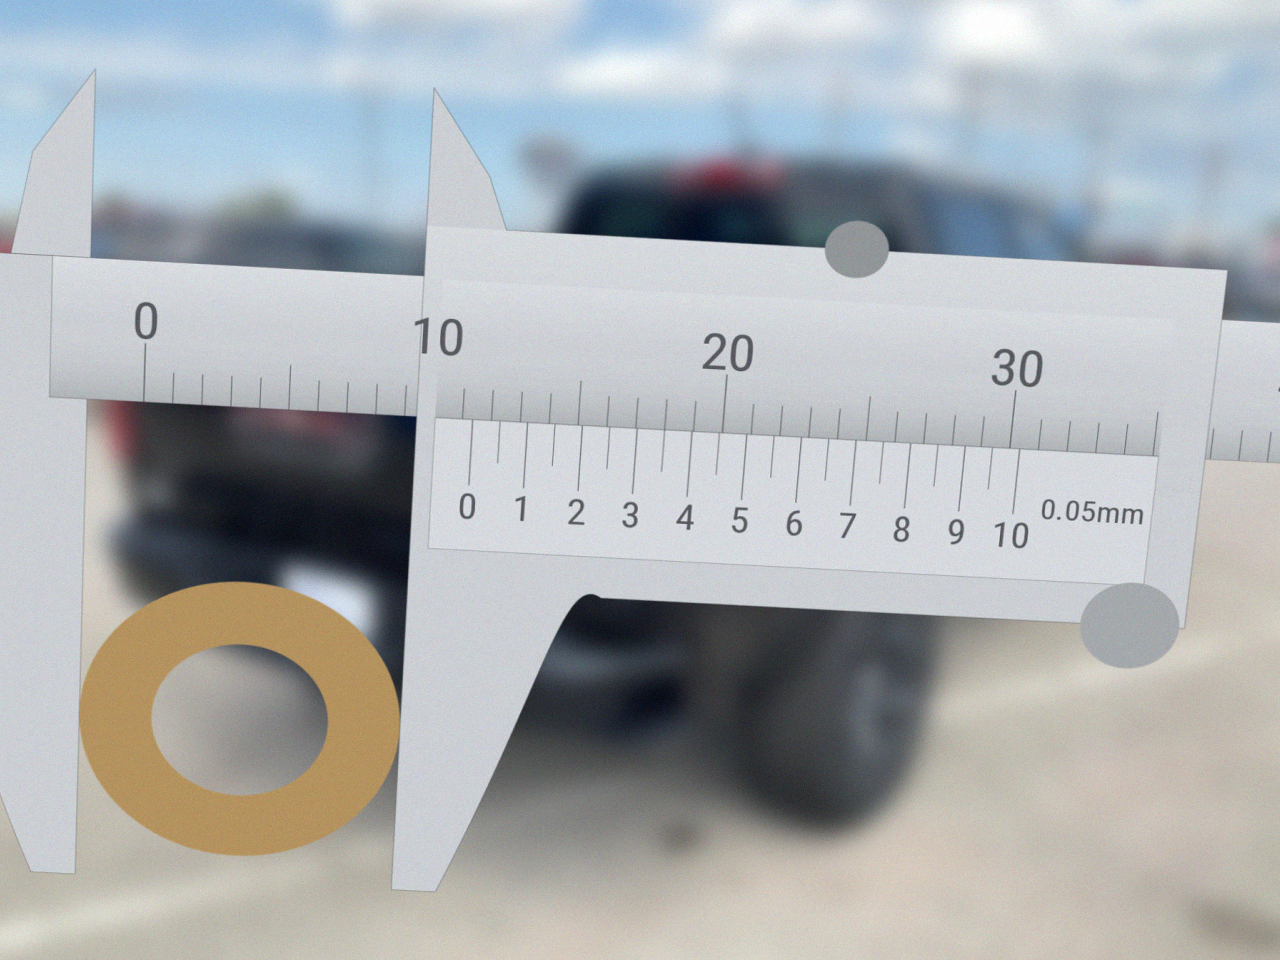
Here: 11.35 mm
